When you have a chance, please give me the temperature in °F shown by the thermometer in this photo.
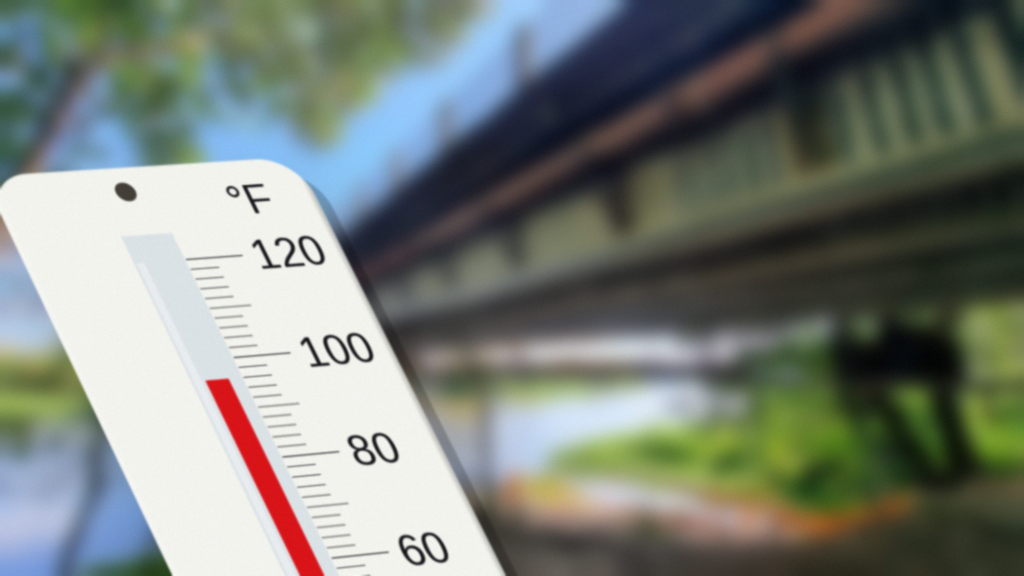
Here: 96 °F
